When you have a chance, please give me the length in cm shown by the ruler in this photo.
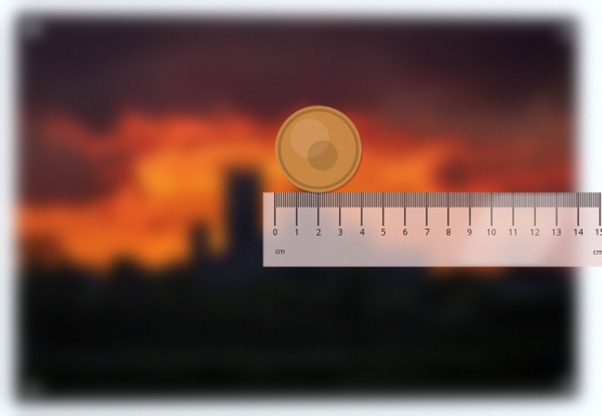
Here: 4 cm
